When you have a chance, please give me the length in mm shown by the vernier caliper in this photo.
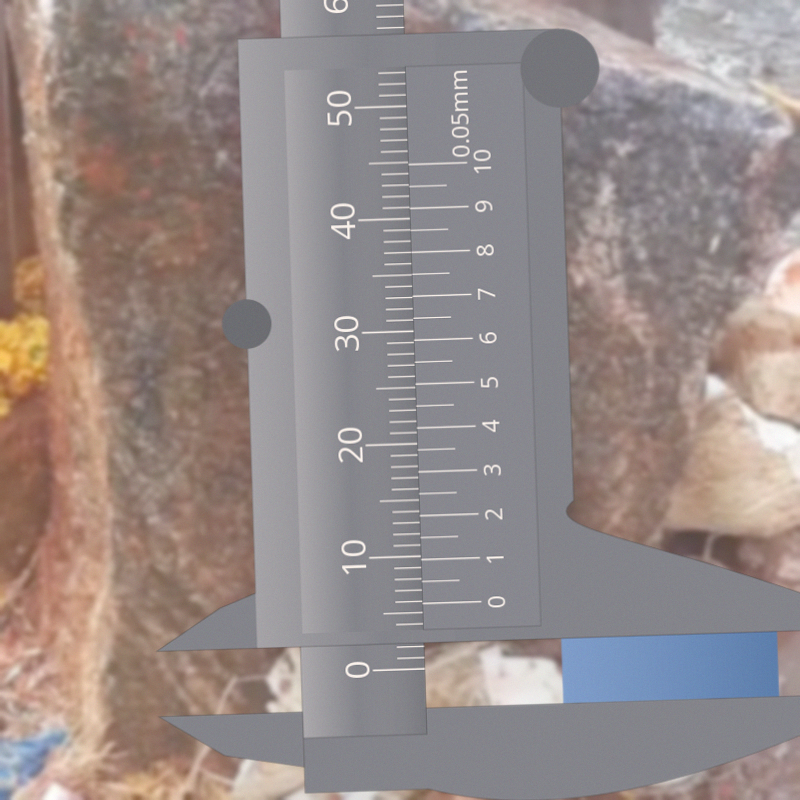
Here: 5.8 mm
